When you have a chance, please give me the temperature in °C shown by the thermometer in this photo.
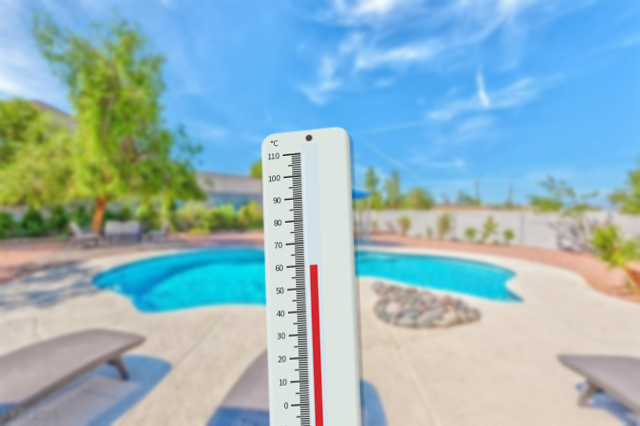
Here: 60 °C
